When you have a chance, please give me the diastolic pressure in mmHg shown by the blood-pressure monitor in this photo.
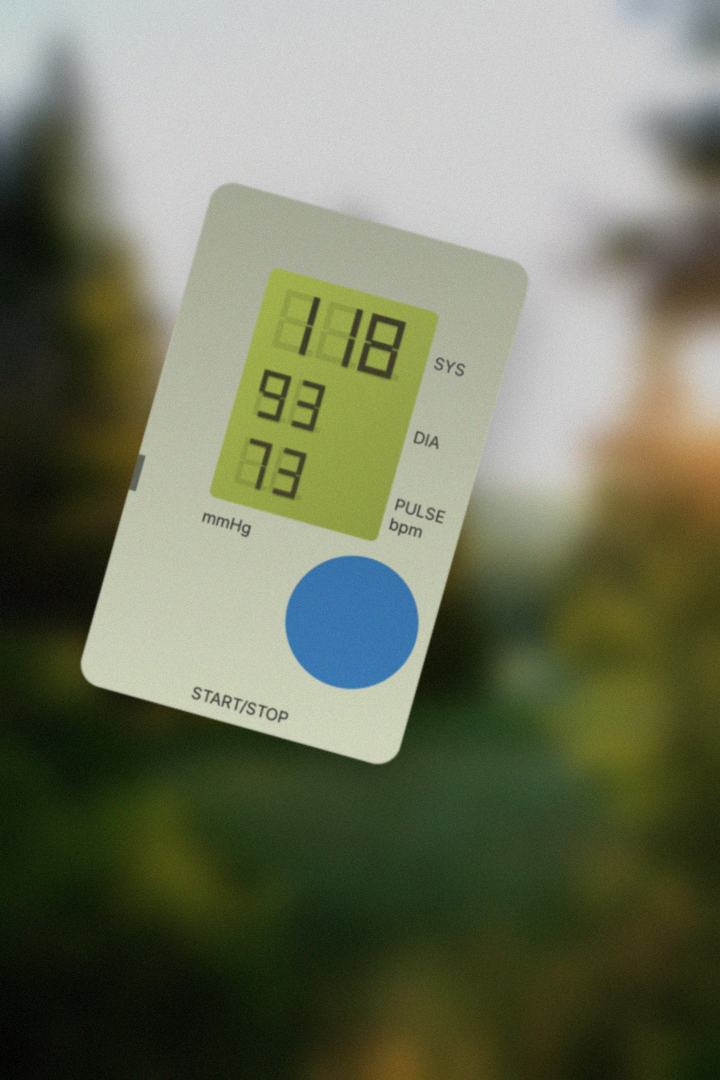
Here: 93 mmHg
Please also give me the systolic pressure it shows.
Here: 118 mmHg
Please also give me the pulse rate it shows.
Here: 73 bpm
